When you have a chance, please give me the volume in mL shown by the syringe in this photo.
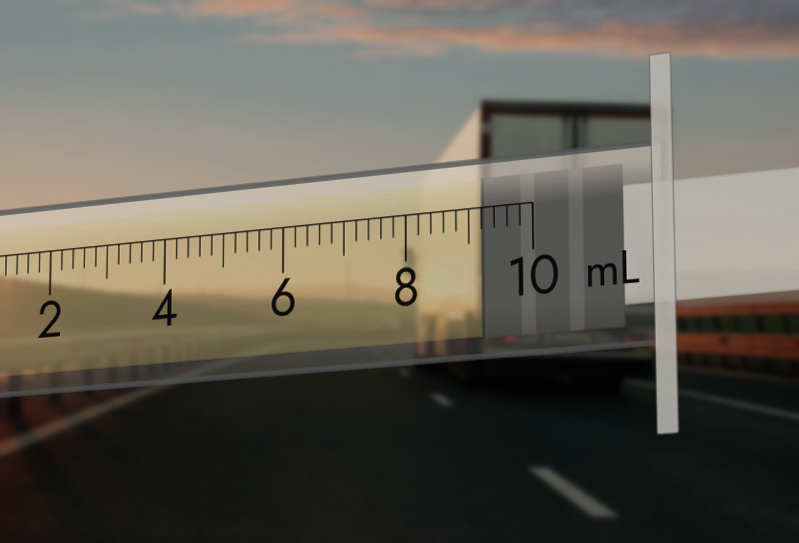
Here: 9.2 mL
